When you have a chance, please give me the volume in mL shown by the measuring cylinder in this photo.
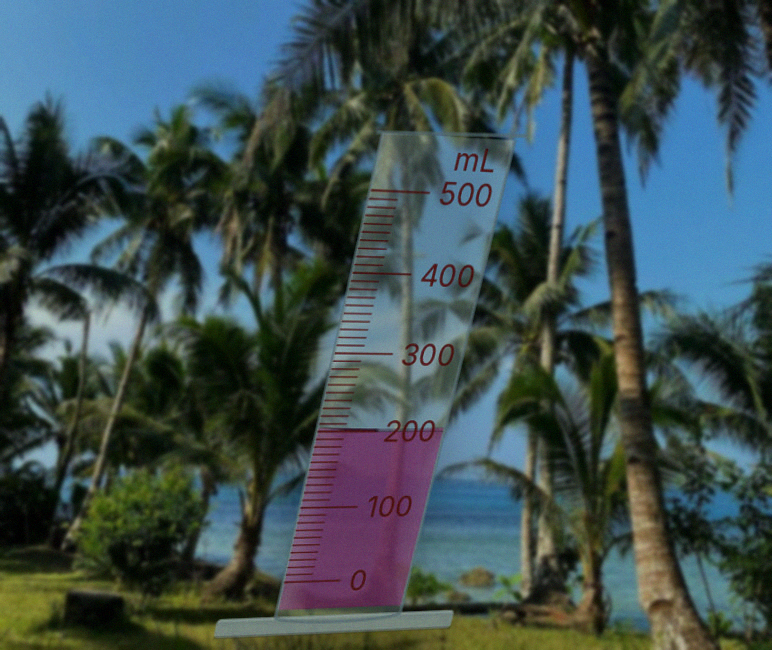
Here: 200 mL
